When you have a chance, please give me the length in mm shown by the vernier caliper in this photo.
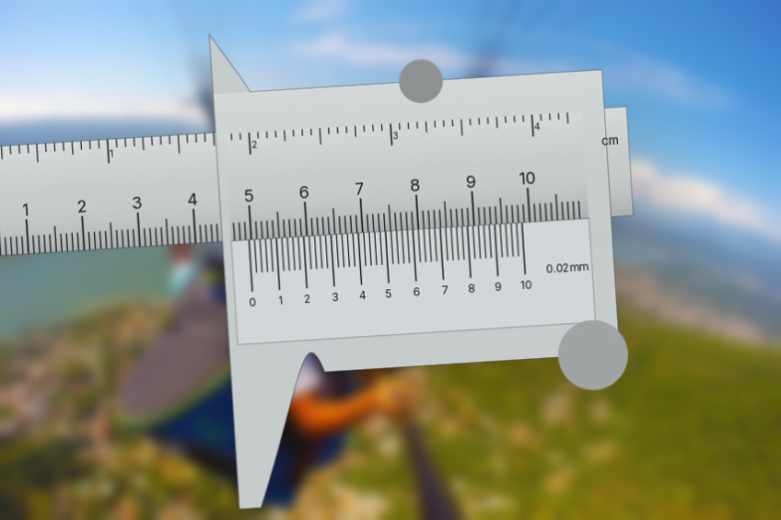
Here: 49.6 mm
